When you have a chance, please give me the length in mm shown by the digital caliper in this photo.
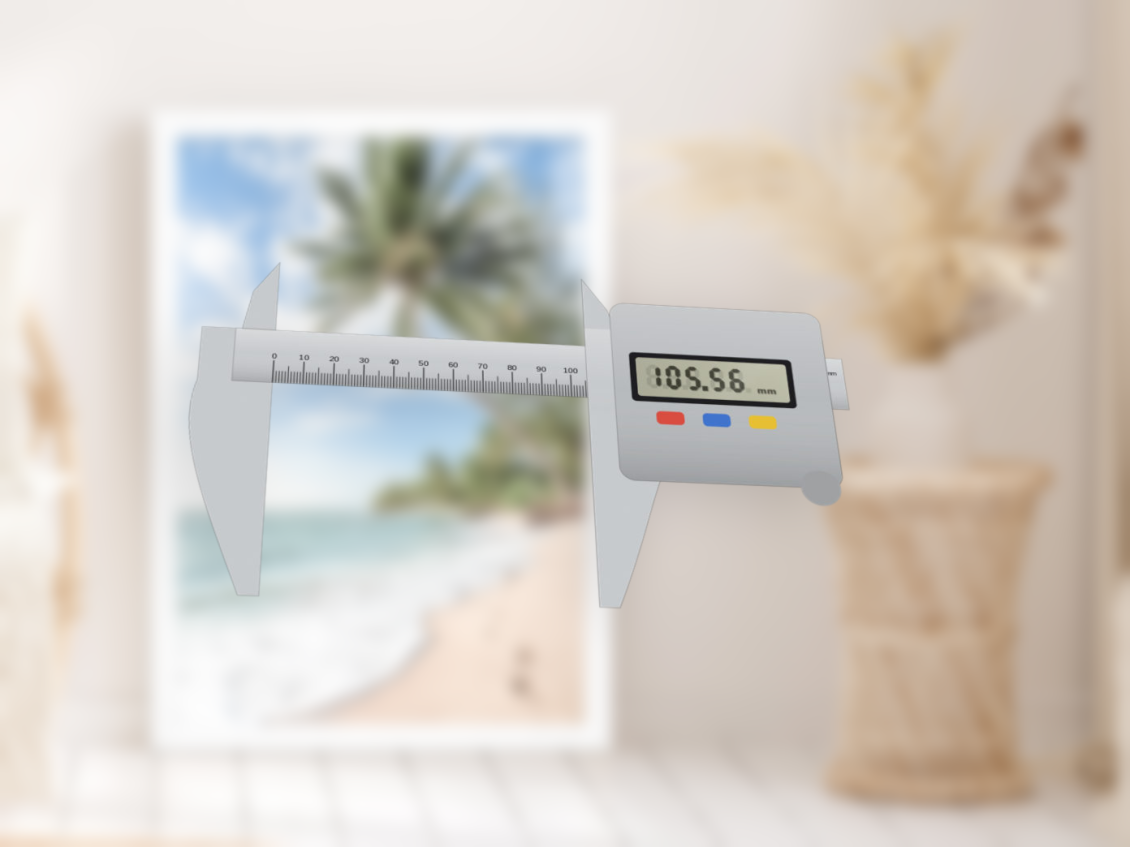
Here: 105.56 mm
